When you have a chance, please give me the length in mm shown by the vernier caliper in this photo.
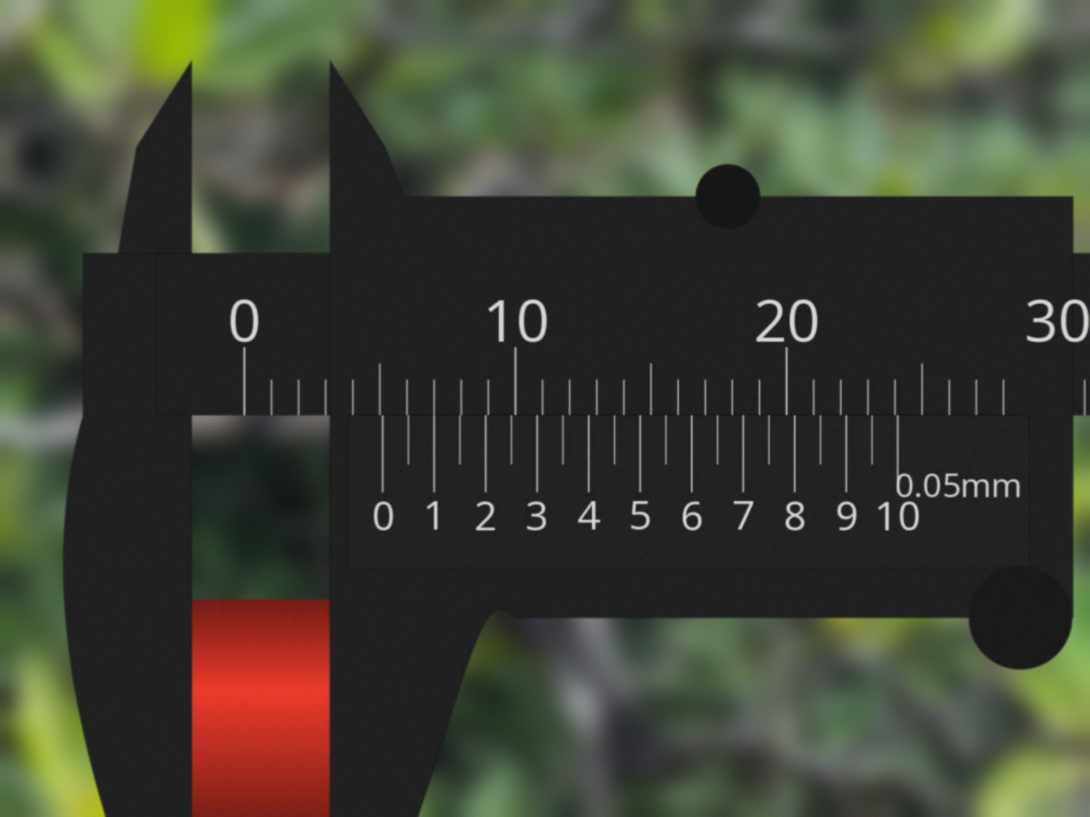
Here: 5.10 mm
